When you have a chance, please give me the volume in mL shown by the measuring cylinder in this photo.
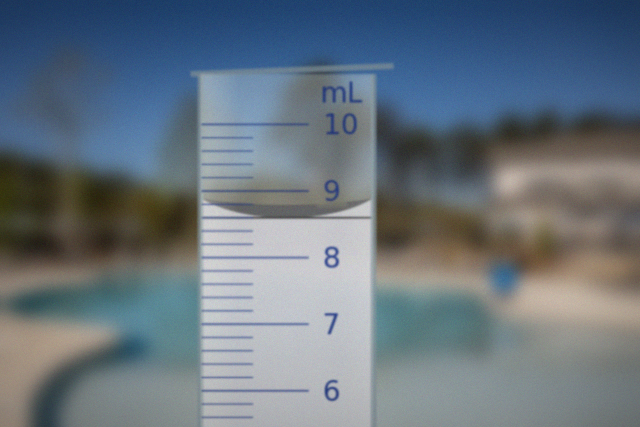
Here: 8.6 mL
